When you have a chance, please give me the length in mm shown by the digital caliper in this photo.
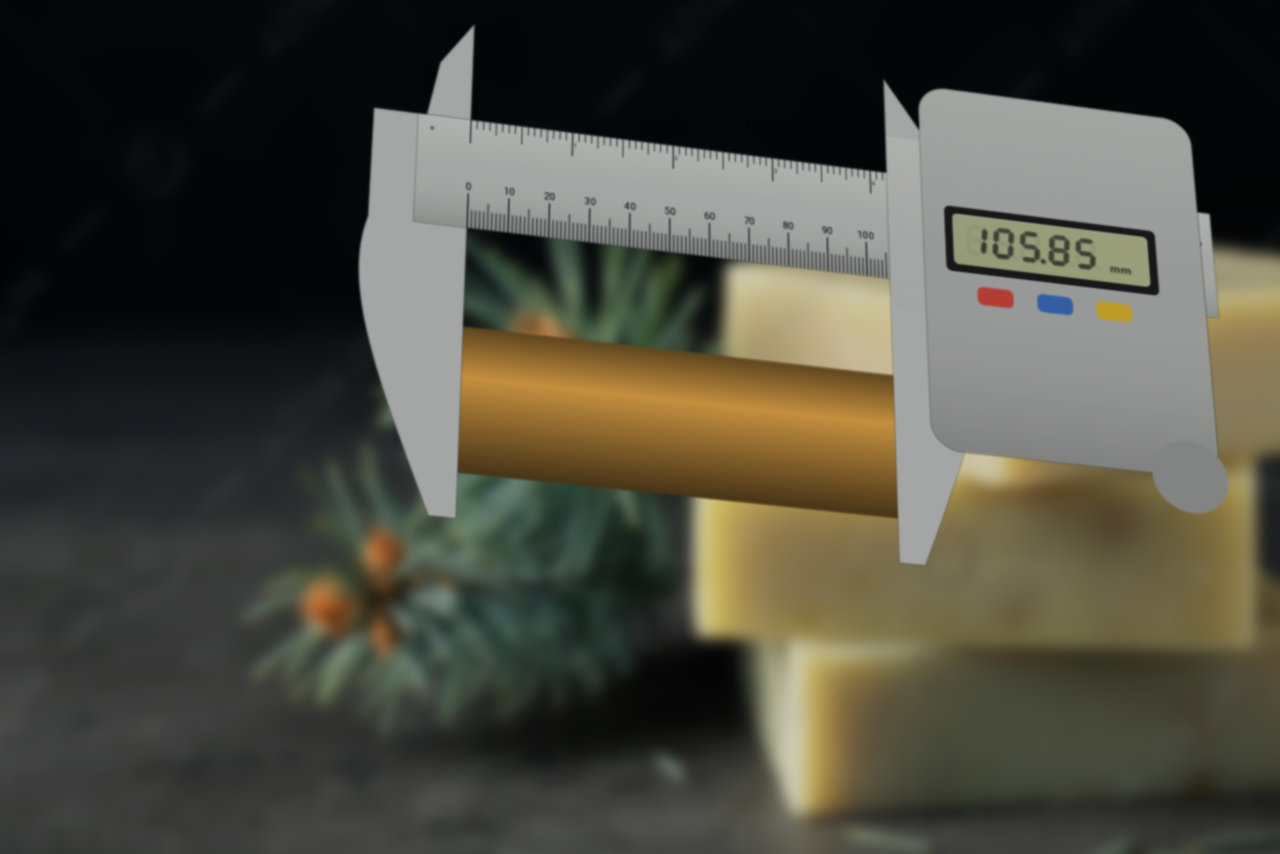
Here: 105.85 mm
